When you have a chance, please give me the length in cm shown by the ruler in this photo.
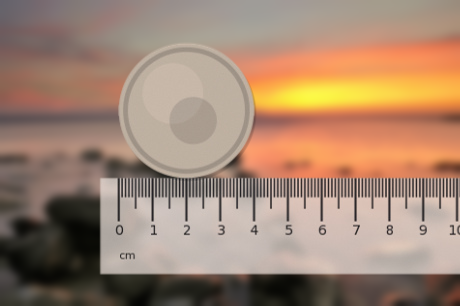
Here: 4 cm
